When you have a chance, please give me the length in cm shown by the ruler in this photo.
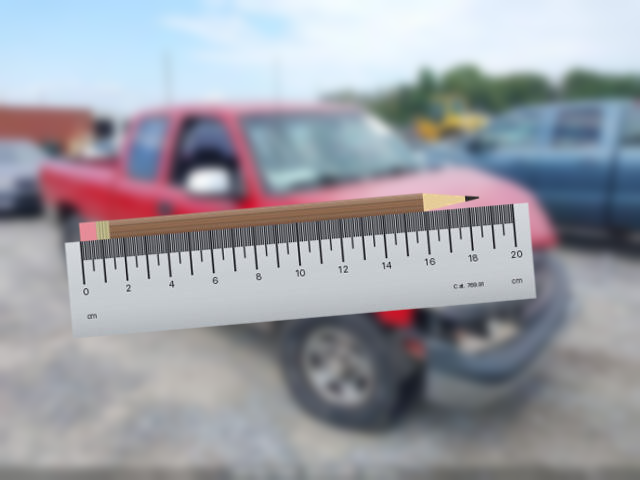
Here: 18.5 cm
